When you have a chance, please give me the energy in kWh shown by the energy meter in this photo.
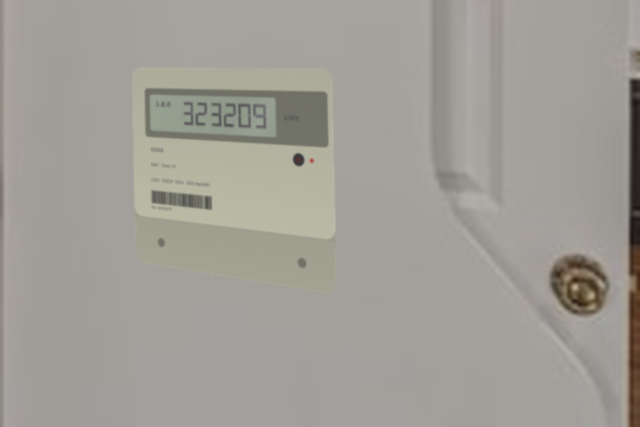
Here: 323209 kWh
